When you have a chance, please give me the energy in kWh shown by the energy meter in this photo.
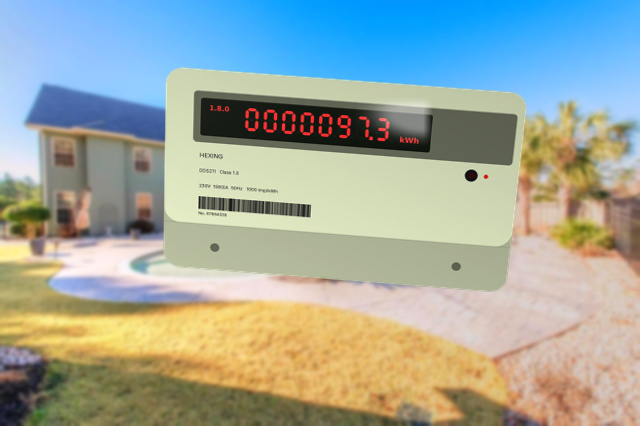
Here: 97.3 kWh
